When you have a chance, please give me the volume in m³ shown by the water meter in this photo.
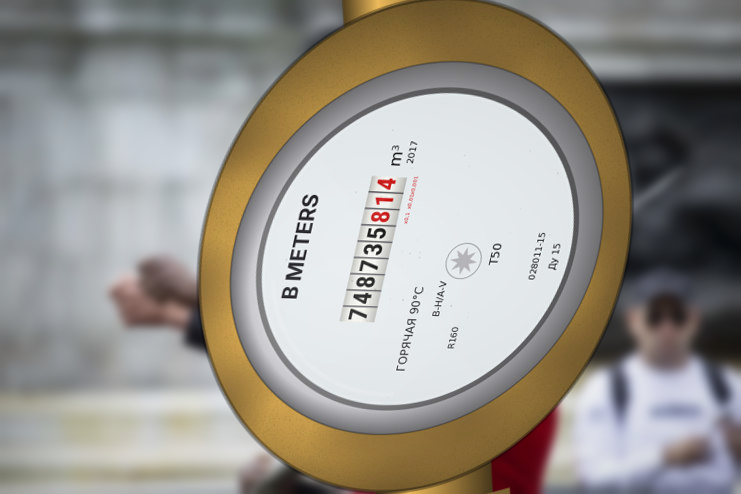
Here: 748735.814 m³
